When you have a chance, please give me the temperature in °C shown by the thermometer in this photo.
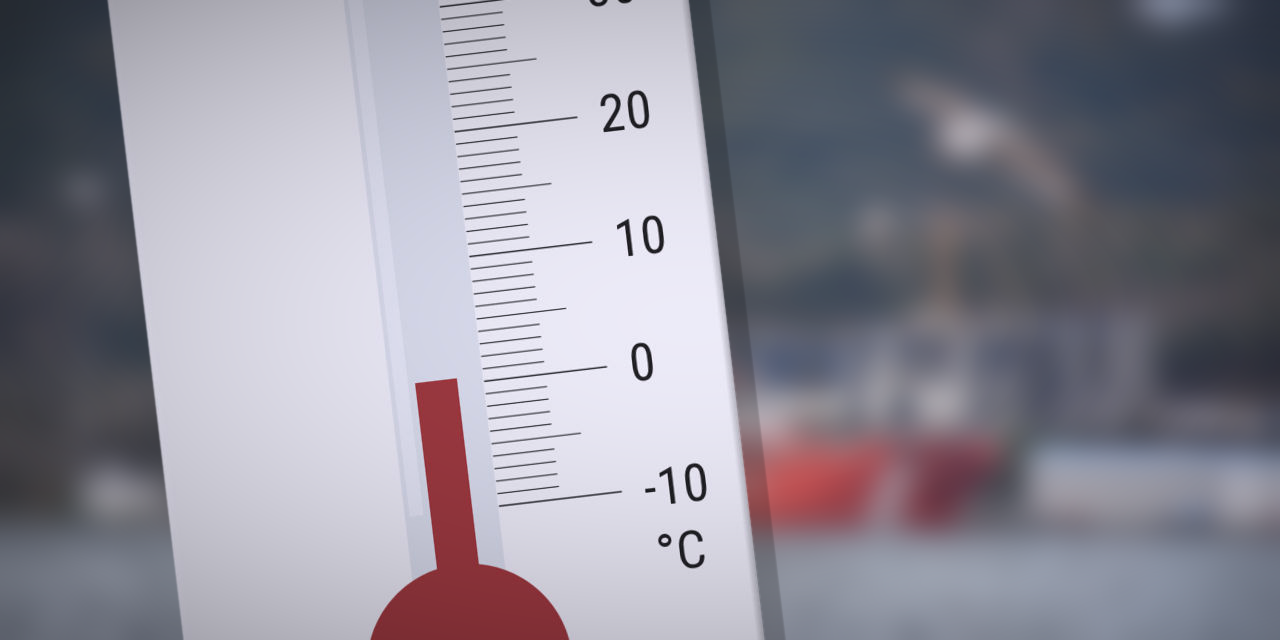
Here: 0.5 °C
